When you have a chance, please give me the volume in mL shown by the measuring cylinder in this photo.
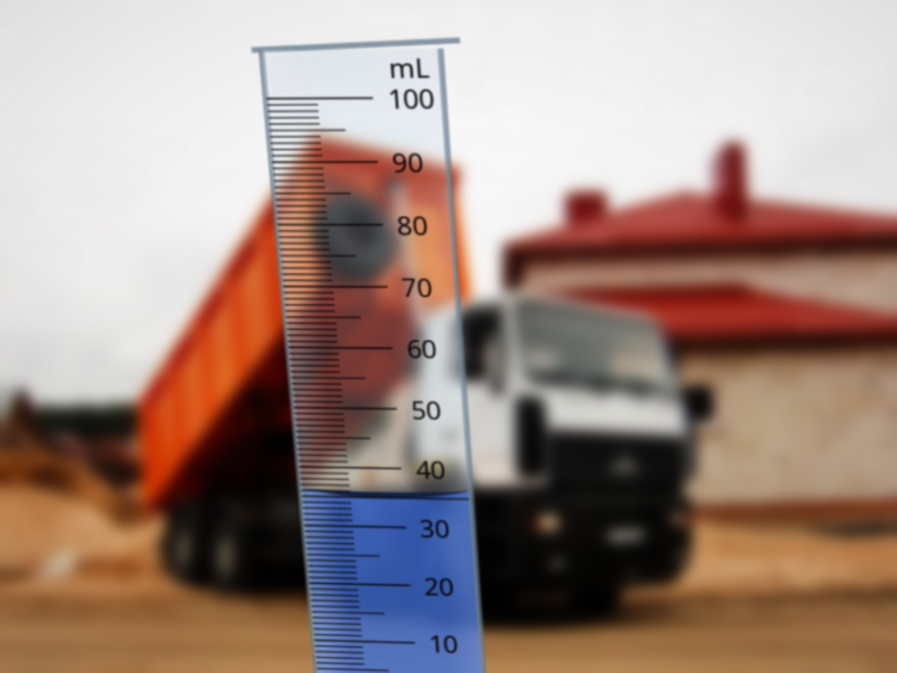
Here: 35 mL
